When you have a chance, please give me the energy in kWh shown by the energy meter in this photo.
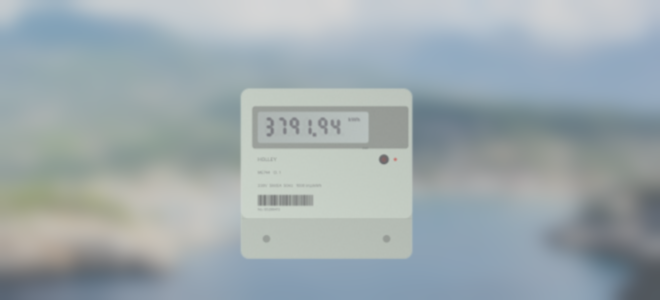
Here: 3791.94 kWh
